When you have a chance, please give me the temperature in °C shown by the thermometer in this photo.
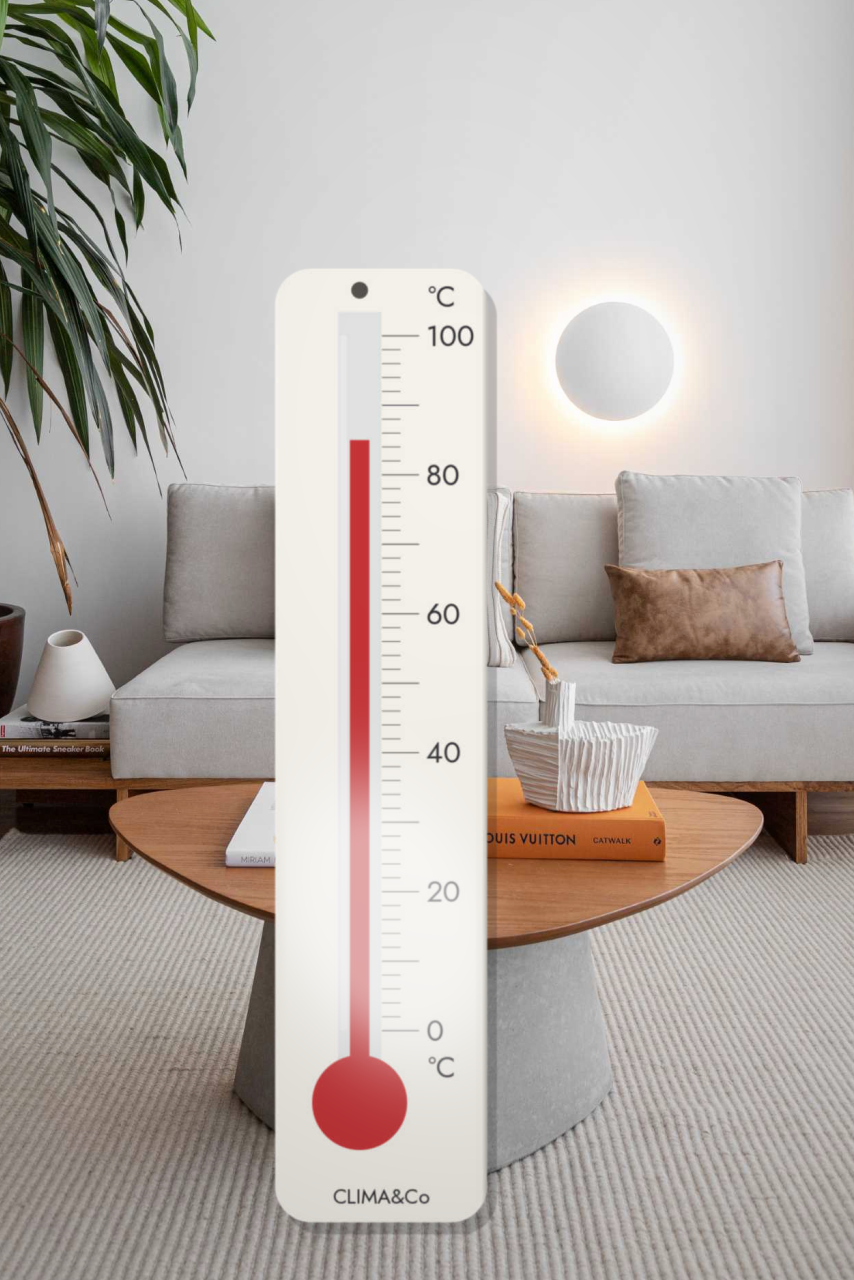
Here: 85 °C
